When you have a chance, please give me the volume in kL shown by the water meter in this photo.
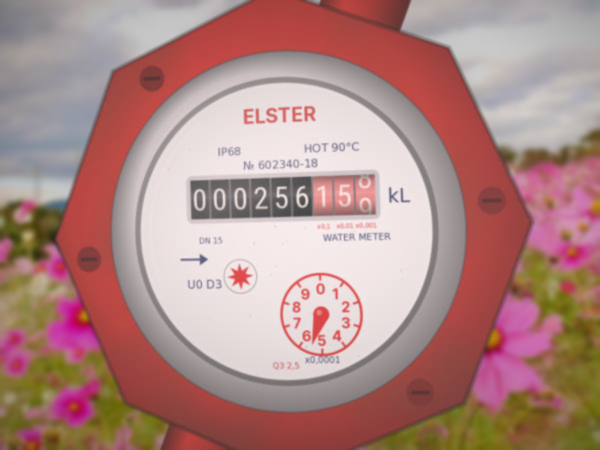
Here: 256.1585 kL
